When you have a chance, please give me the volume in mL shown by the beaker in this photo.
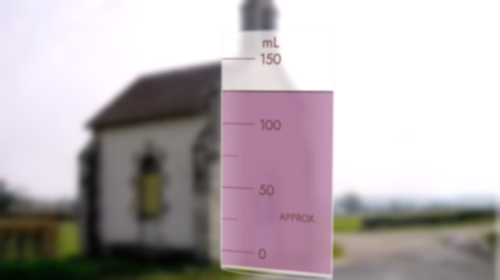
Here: 125 mL
